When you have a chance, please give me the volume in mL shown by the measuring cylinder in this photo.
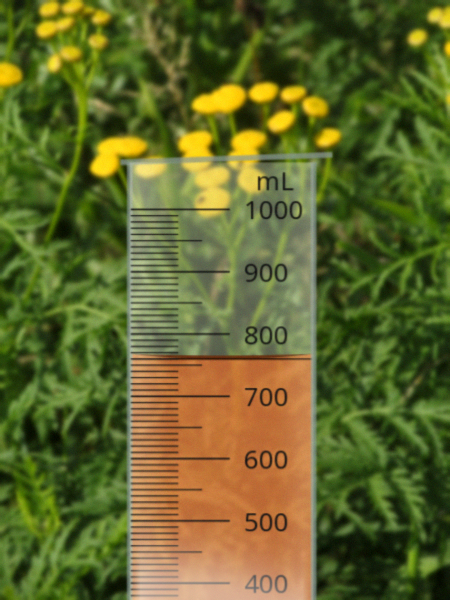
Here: 760 mL
